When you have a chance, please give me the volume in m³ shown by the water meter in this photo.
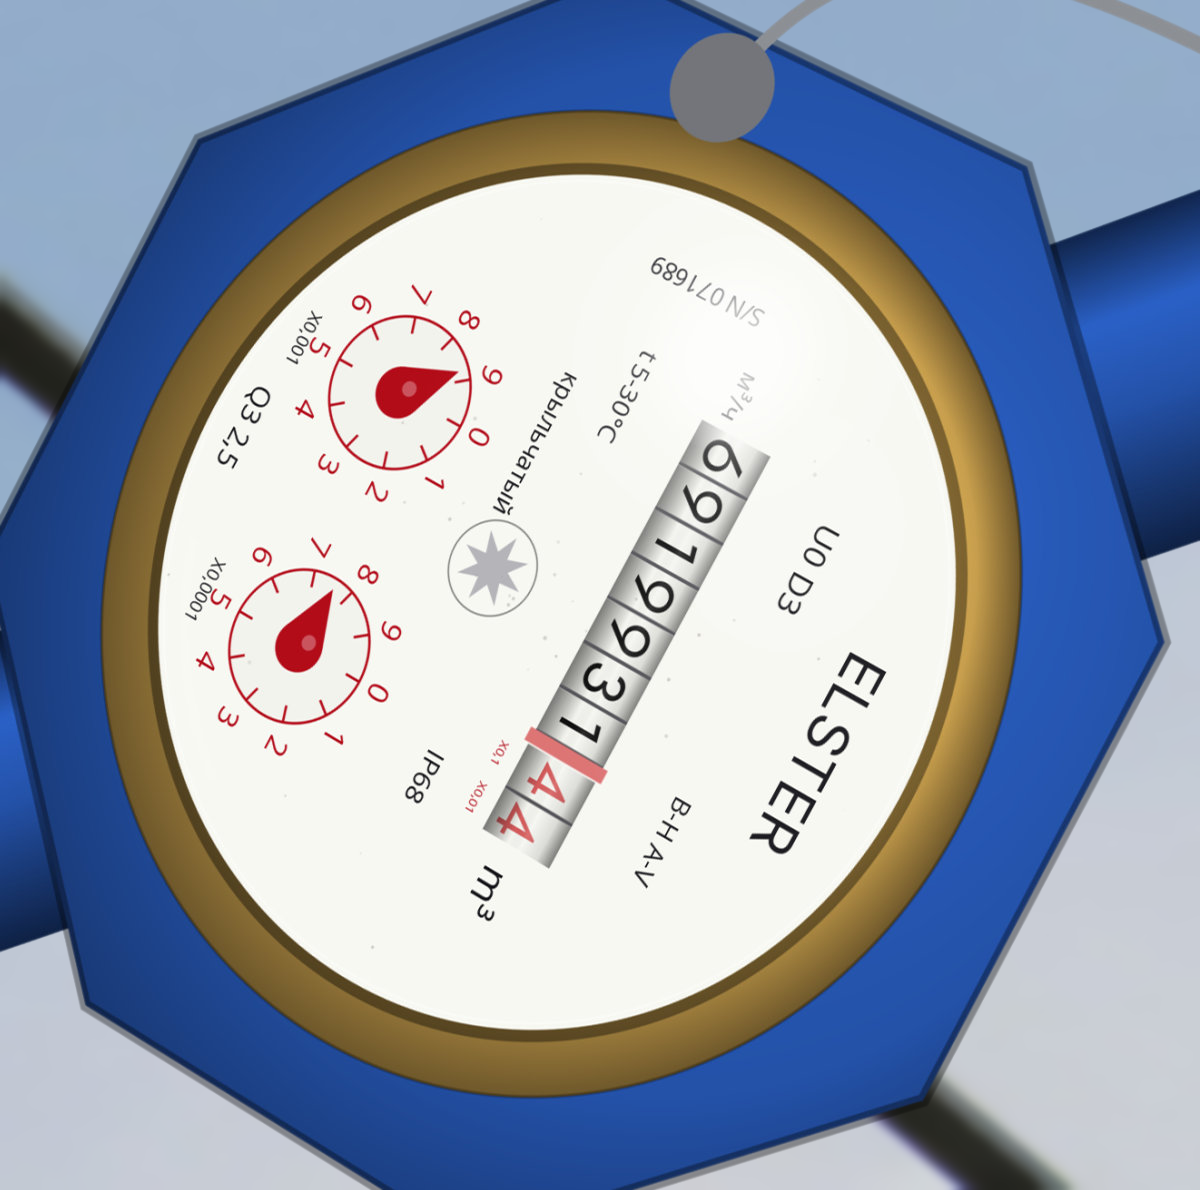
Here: 6919931.4387 m³
